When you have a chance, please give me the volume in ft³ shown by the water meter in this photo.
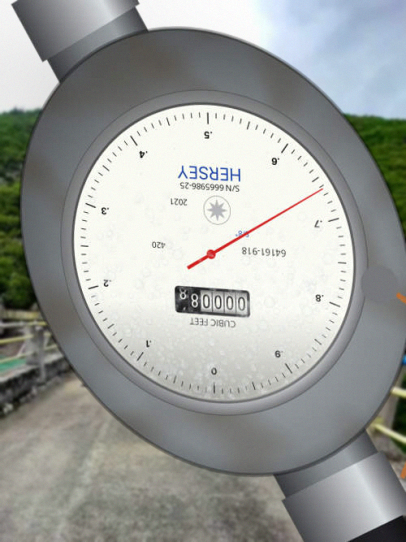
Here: 87.66 ft³
